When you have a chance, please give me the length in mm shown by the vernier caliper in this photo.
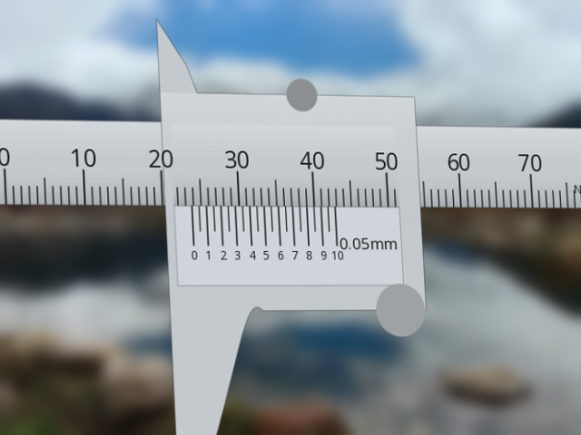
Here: 23.8 mm
